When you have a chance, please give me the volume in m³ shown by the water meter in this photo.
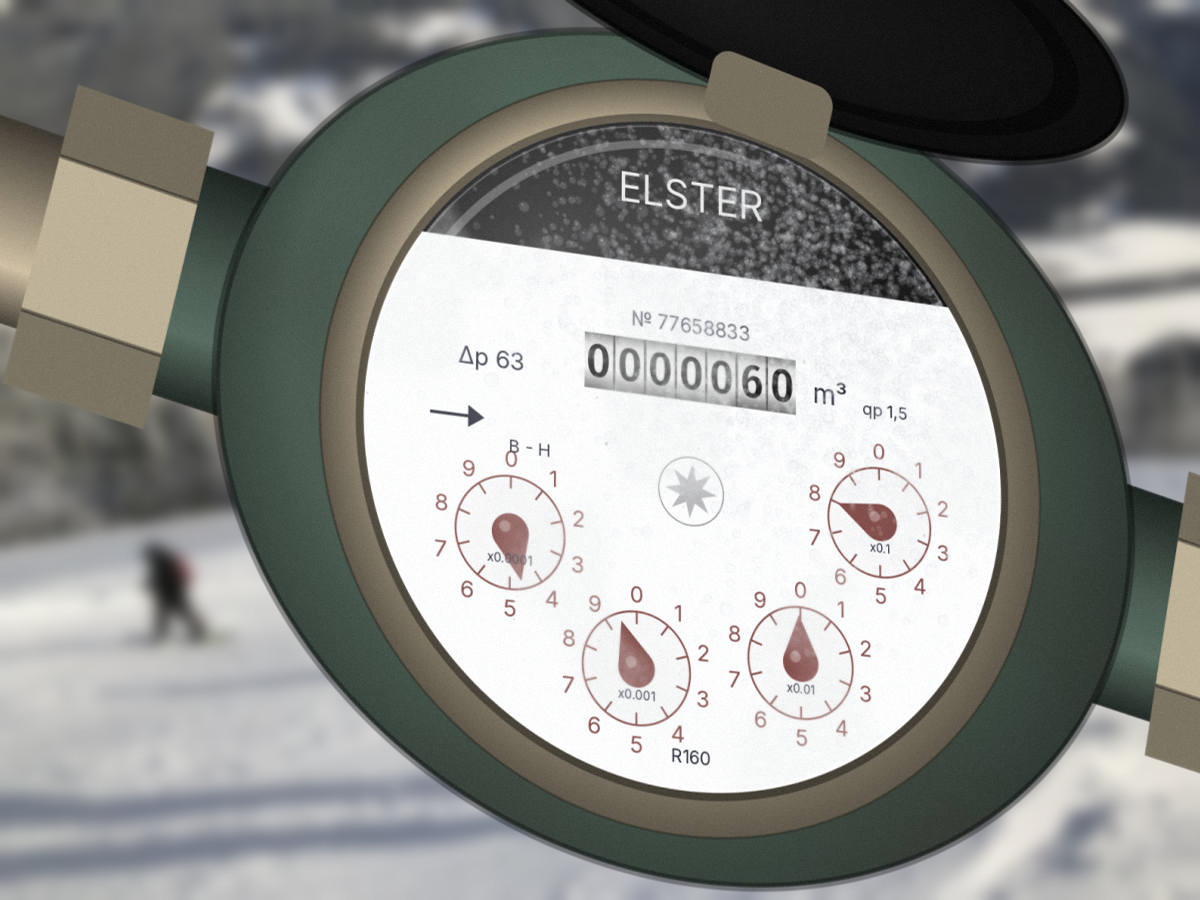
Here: 60.7994 m³
